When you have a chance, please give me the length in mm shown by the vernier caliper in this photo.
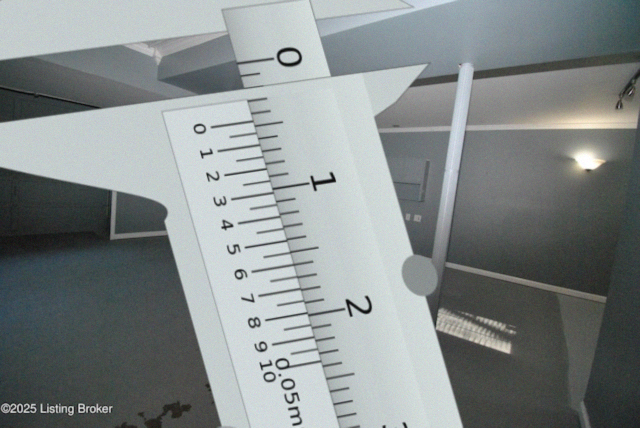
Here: 4.6 mm
